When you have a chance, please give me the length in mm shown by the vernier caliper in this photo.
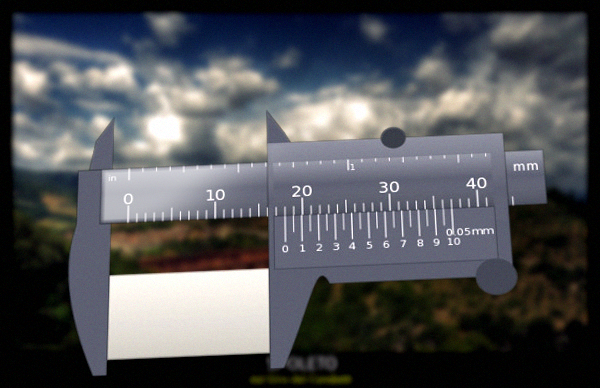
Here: 18.0 mm
